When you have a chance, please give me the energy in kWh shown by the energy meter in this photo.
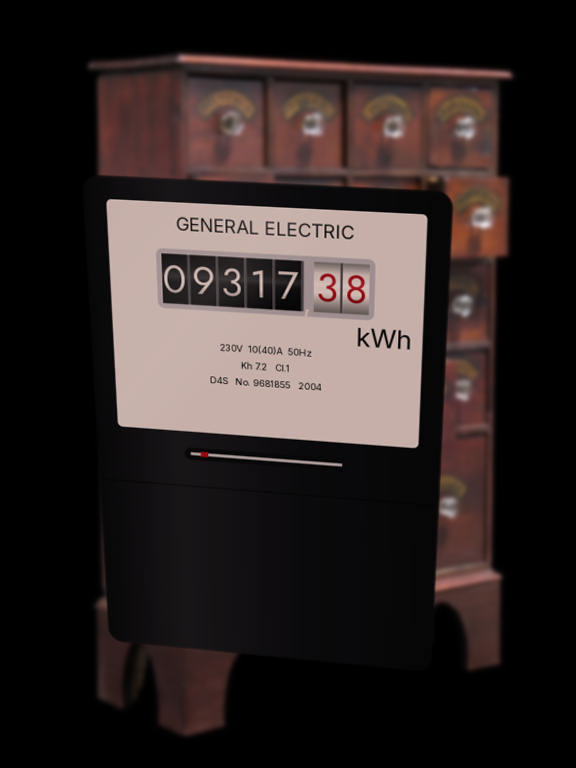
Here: 9317.38 kWh
